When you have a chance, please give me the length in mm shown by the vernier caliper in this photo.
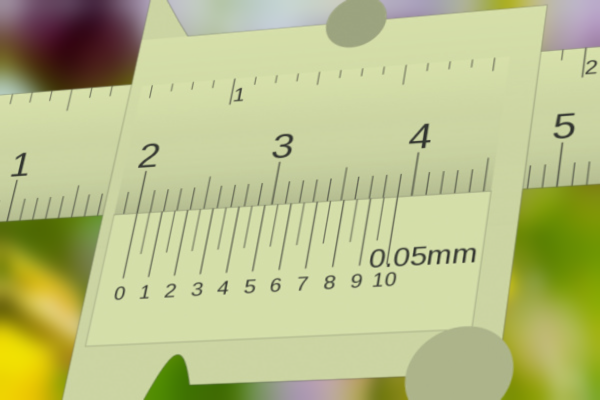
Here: 20.0 mm
